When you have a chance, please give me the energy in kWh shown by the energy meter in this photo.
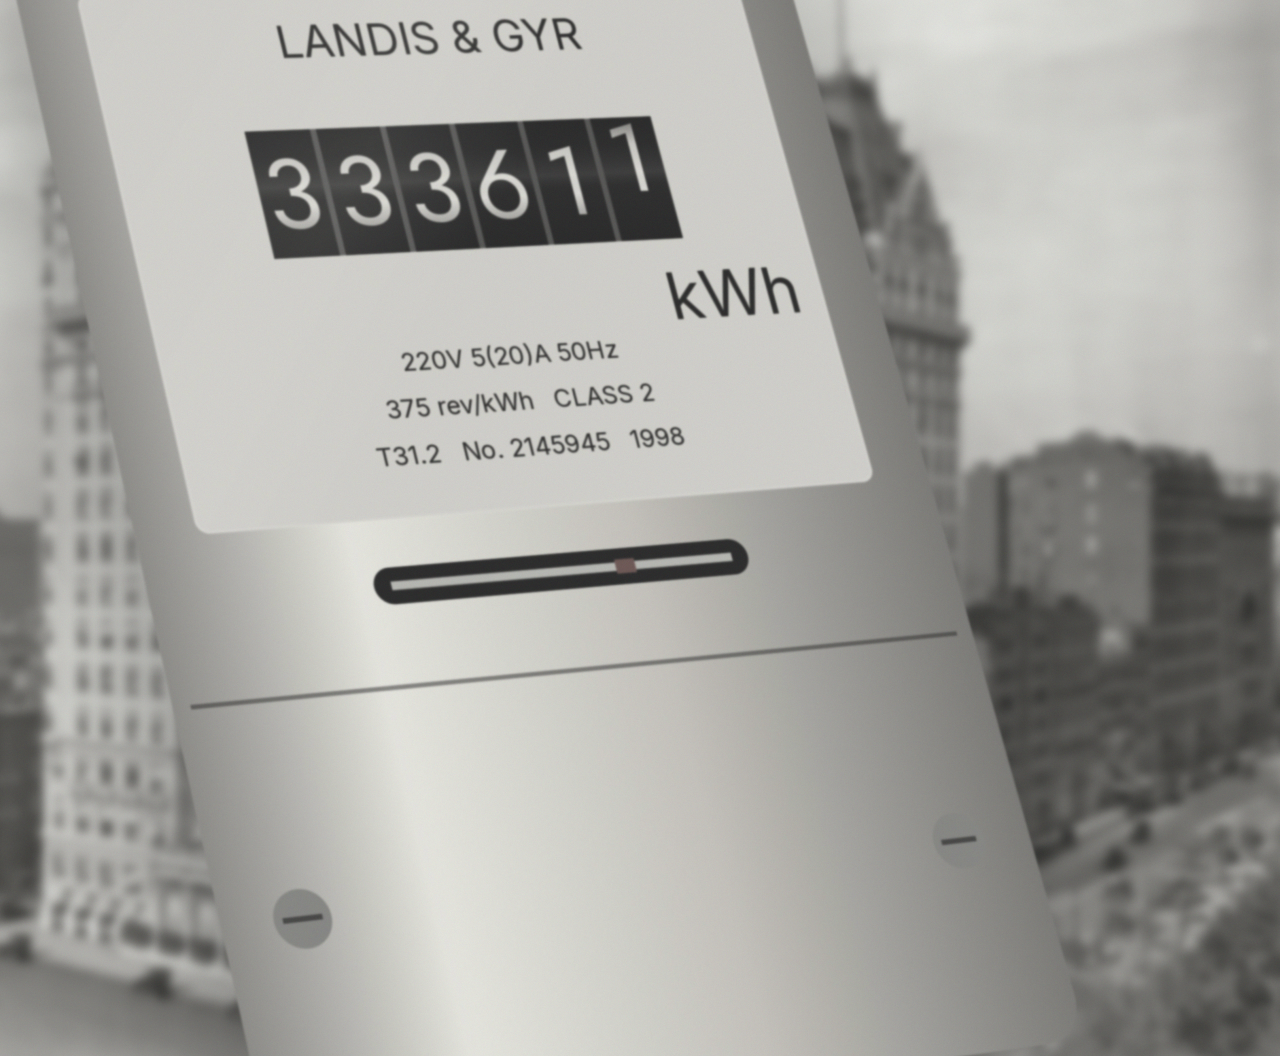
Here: 333611 kWh
